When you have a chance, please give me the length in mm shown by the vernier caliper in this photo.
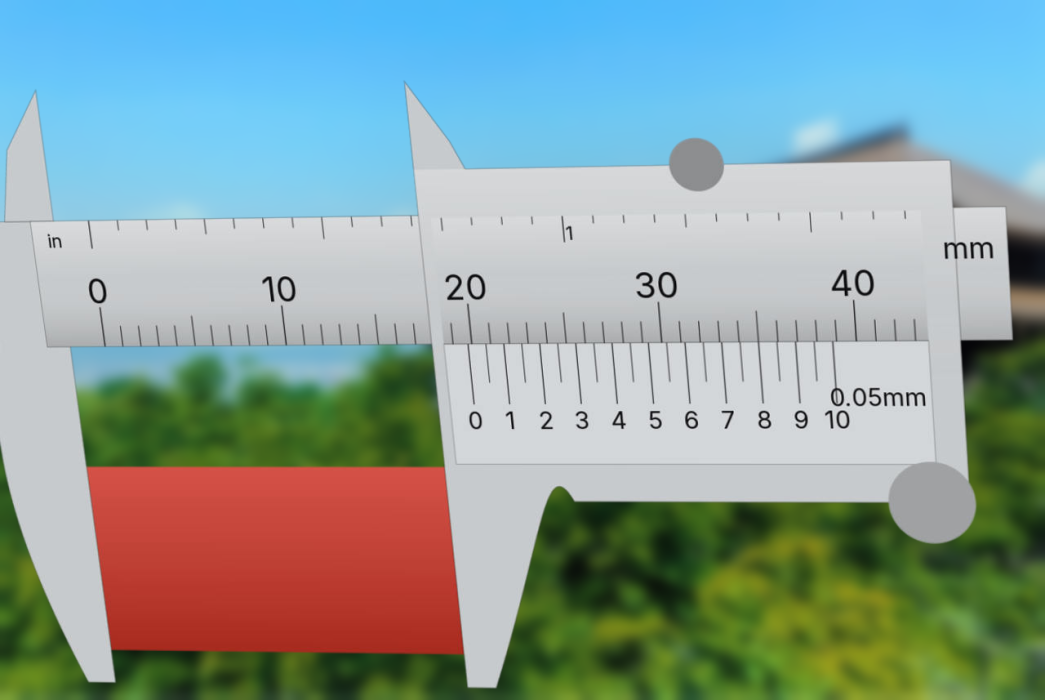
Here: 19.8 mm
